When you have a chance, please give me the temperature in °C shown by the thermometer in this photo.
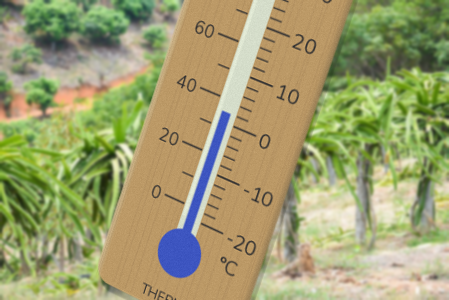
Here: 2 °C
